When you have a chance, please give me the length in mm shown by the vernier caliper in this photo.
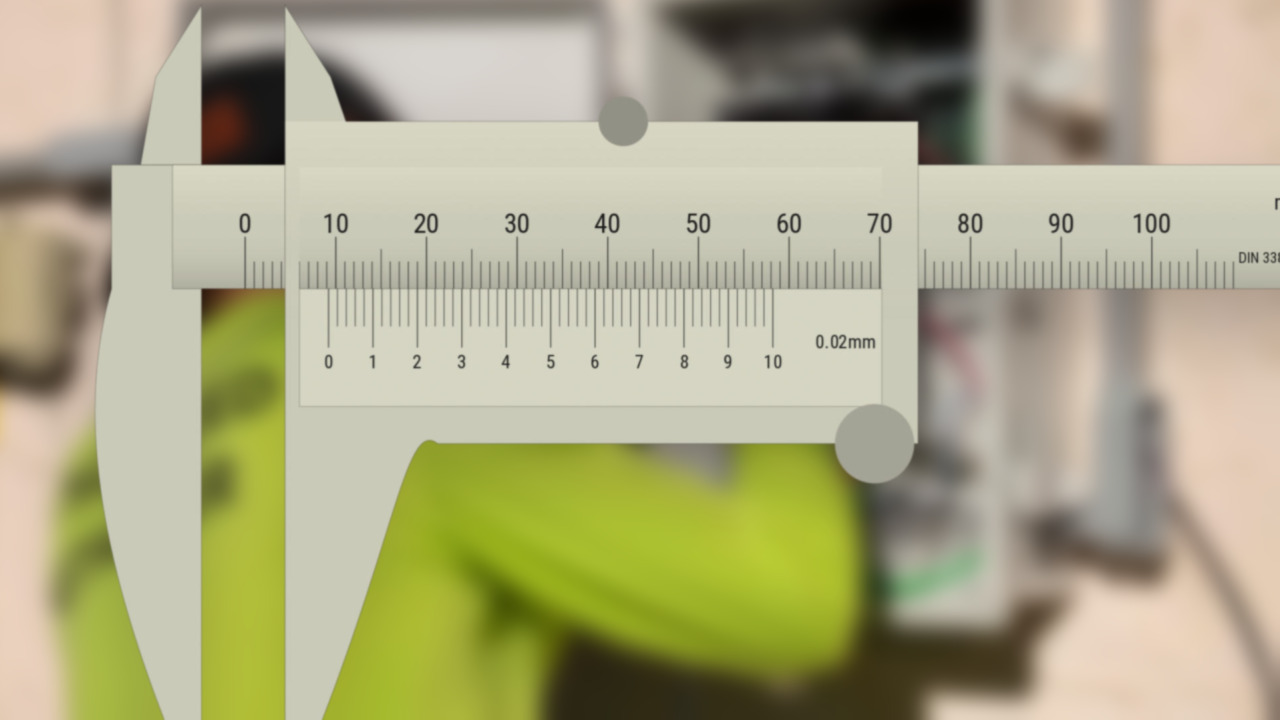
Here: 9.2 mm
